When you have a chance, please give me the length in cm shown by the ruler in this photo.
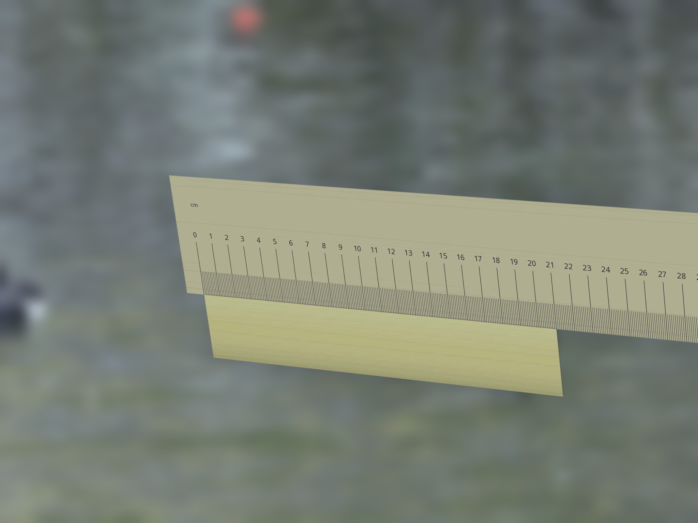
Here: 21 cm
